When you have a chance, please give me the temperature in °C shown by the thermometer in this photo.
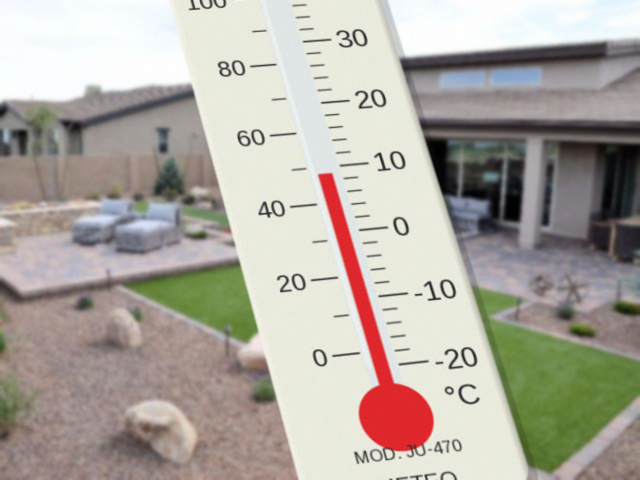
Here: 9 °C
